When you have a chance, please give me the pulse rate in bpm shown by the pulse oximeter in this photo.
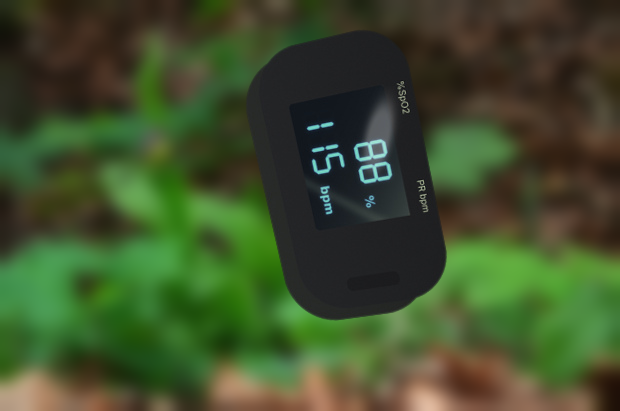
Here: 115 bpm
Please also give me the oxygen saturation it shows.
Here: 88 %
